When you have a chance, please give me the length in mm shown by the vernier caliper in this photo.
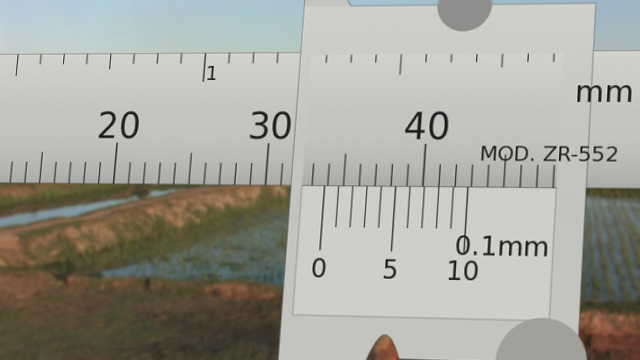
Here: 33.8 mm
